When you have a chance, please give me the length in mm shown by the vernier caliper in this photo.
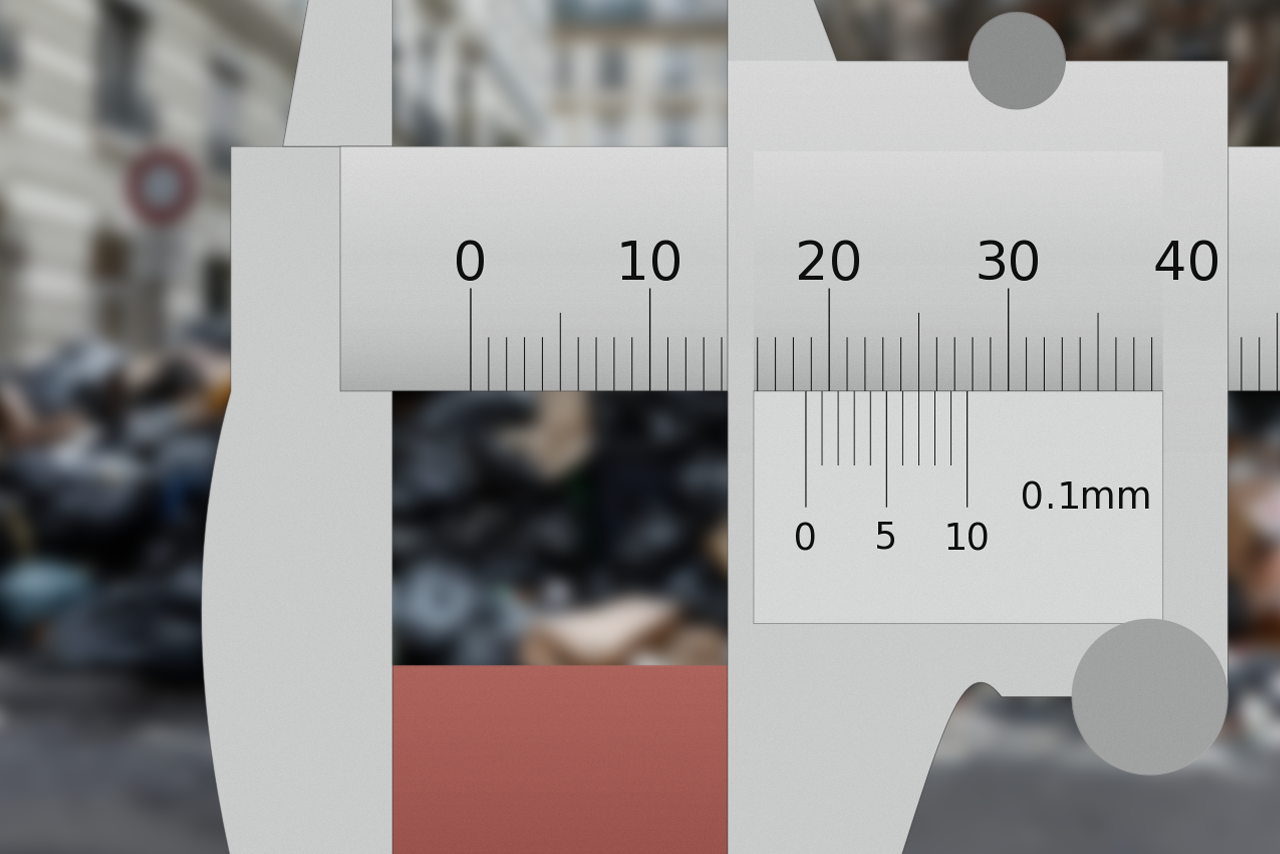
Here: 18.7 mm
